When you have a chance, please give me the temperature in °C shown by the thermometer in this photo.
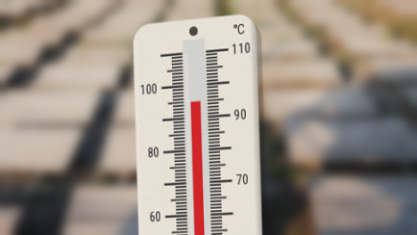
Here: 95 °C
